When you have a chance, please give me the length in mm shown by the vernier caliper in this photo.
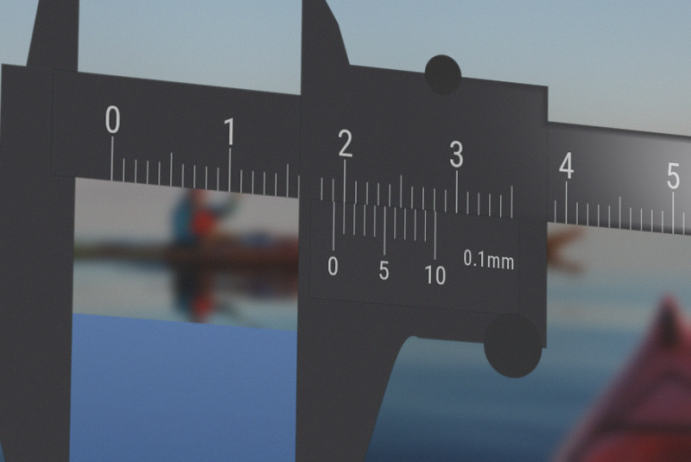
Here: 19.1 mm
